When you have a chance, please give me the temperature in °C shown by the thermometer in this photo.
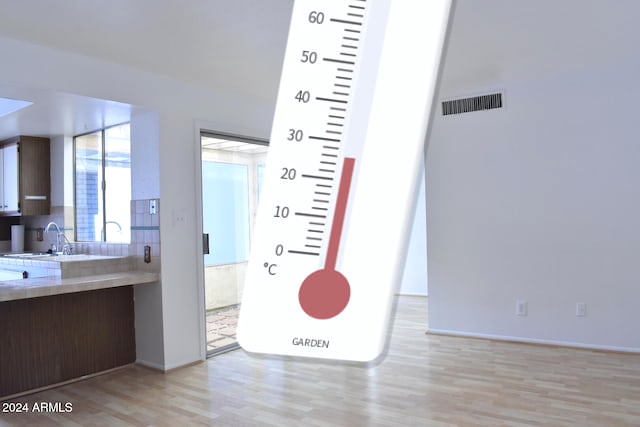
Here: 26 °C
